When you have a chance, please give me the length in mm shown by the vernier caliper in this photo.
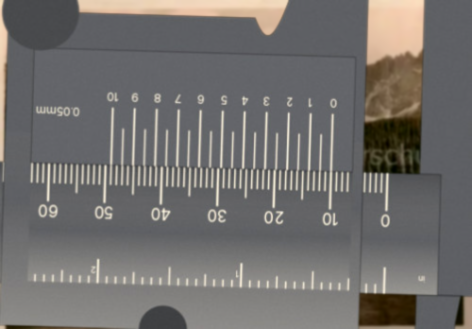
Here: 10.0 mm
